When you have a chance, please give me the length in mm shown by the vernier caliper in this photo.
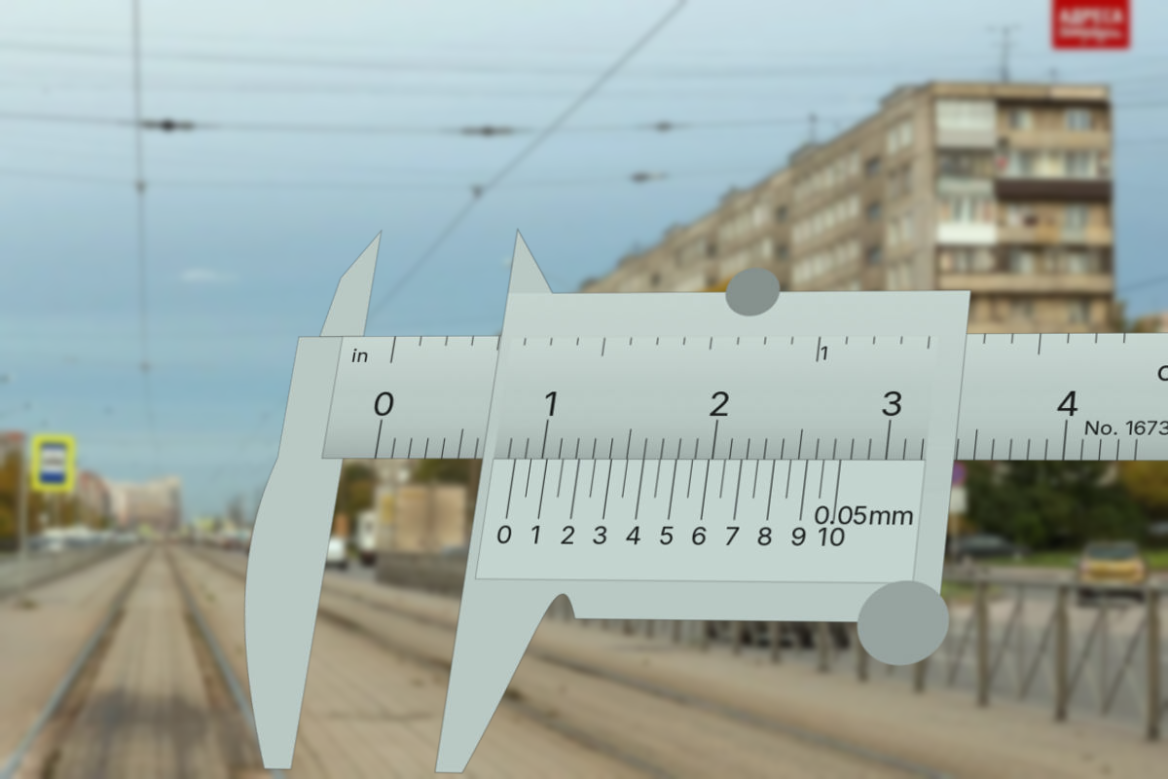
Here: 8.4 mm
